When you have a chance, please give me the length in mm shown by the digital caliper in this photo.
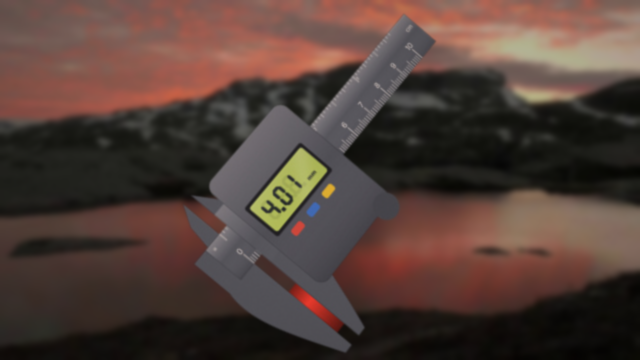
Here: 4.01 mm
